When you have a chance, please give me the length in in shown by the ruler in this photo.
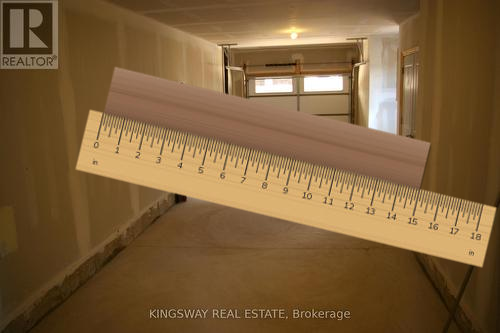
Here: 15 in
